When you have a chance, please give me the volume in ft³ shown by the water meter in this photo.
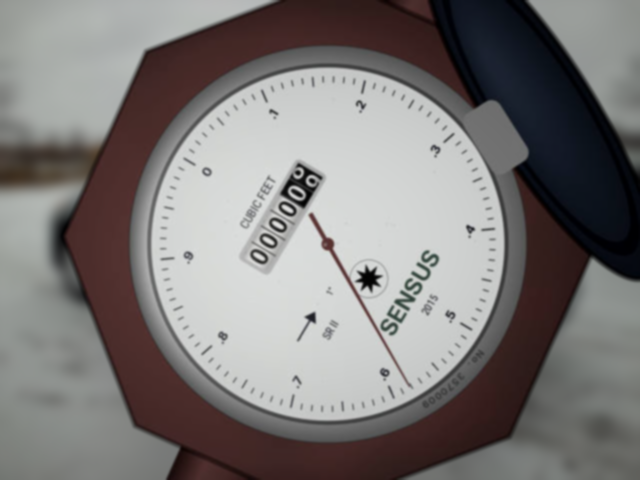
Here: 8.58 ft³
